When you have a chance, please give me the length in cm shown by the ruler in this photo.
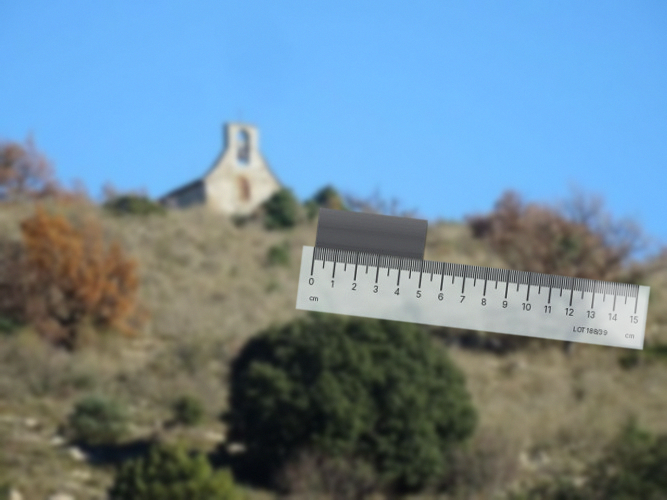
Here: 5 cm
